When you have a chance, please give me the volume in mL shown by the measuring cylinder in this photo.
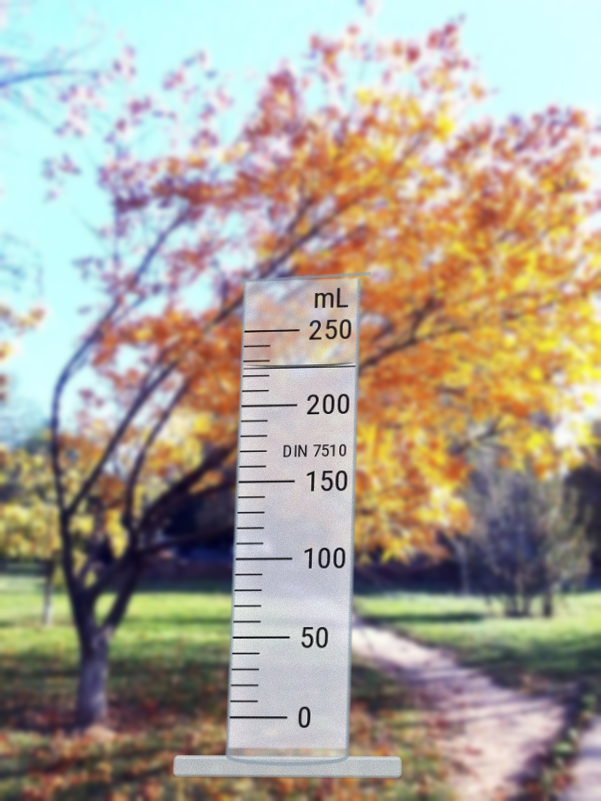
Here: 225 mL
